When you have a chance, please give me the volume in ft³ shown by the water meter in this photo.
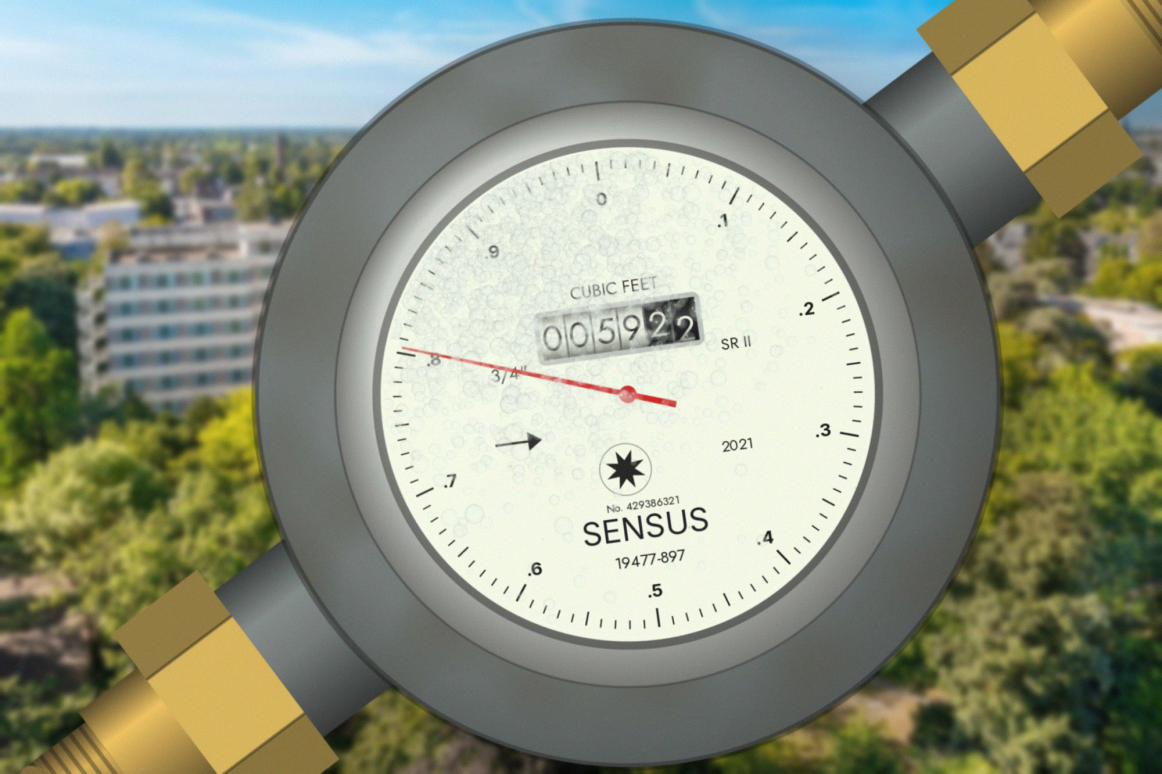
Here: 5921.80 ft³
